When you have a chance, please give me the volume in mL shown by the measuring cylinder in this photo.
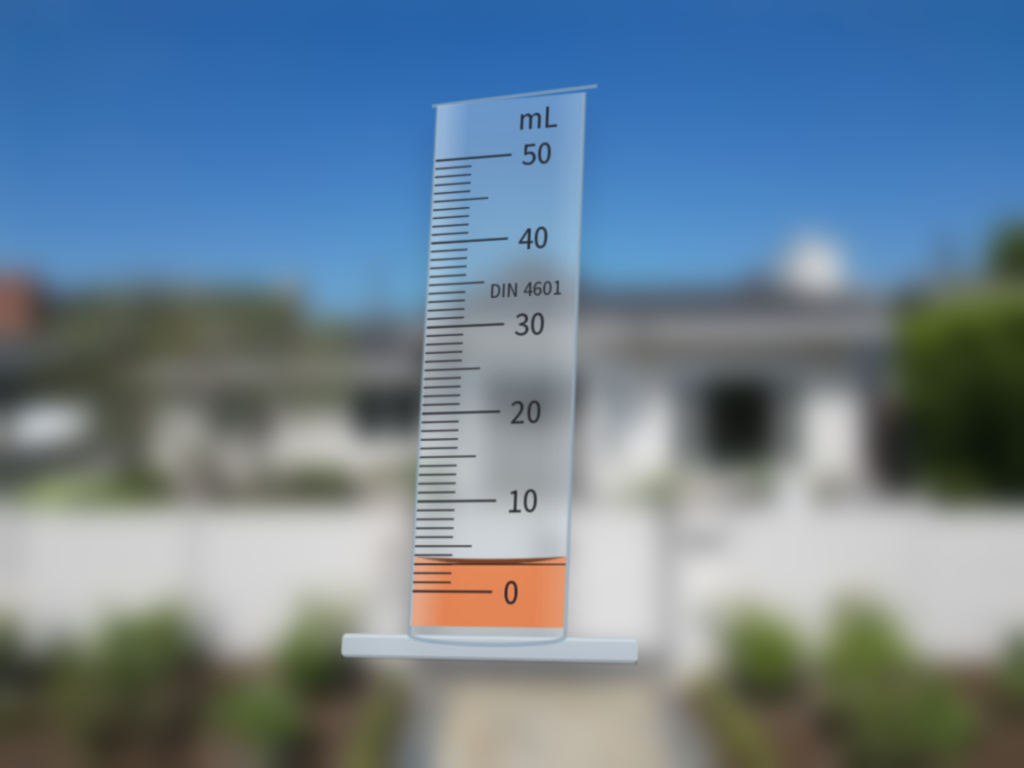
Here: 3 mL
